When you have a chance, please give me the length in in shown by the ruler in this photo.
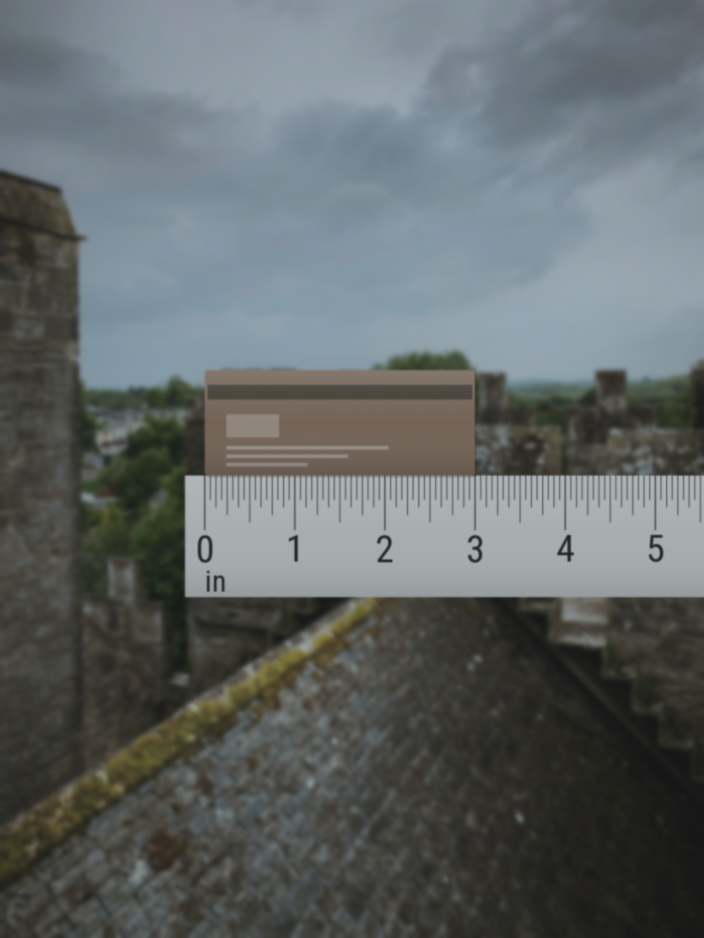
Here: 3 in
